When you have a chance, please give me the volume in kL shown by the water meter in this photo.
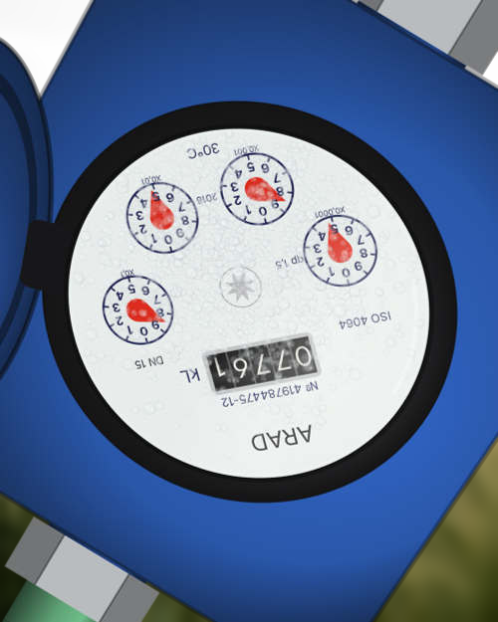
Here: 7760.8484 kL
